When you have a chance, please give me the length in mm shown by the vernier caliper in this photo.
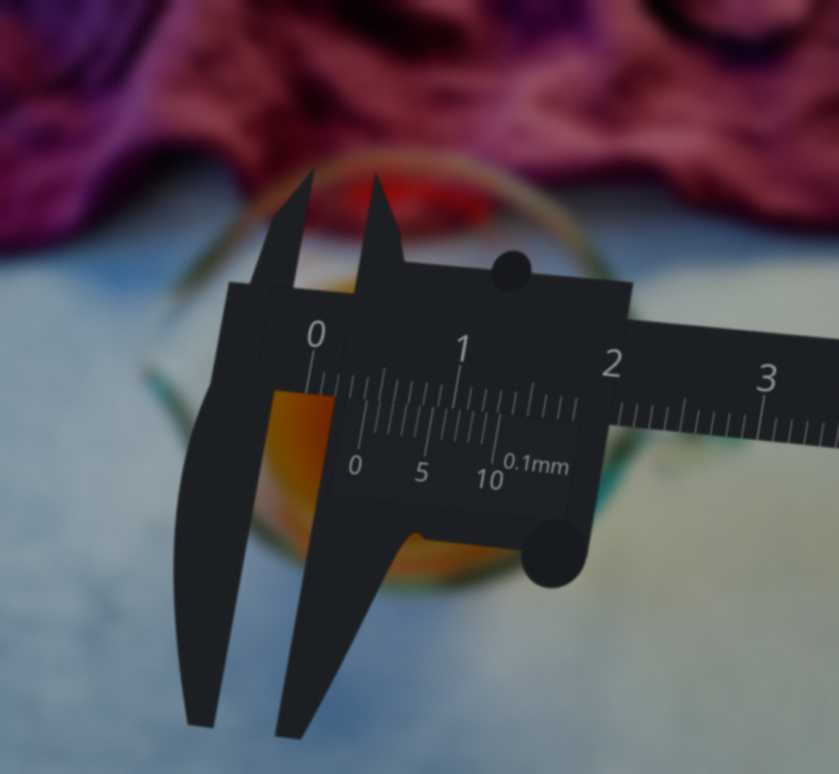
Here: 4.2 mm
